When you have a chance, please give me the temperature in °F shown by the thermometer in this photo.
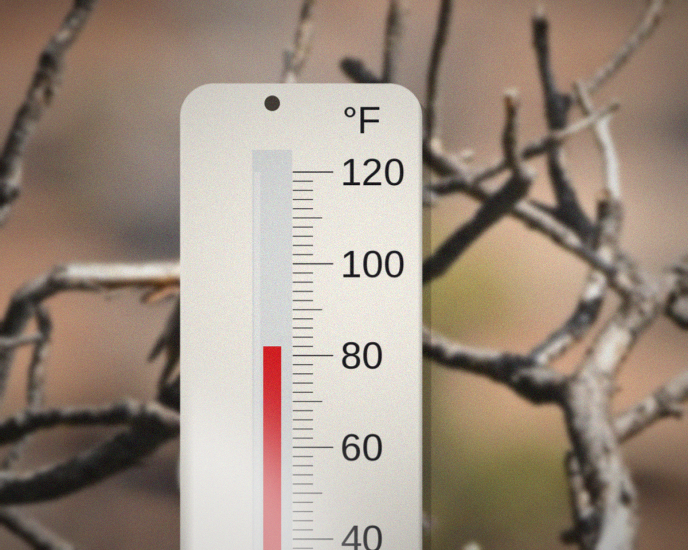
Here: 82 °F
